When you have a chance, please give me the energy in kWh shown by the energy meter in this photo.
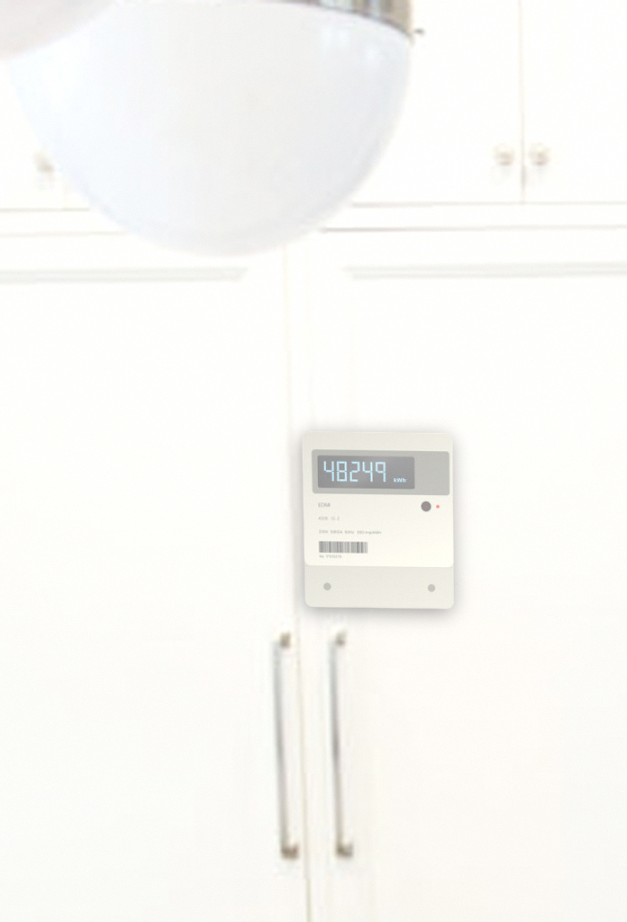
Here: 48249 kWh
